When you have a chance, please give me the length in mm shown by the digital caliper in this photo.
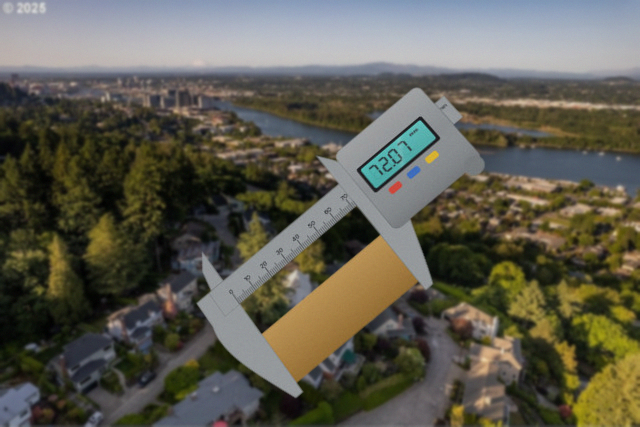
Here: 72.07 mm
